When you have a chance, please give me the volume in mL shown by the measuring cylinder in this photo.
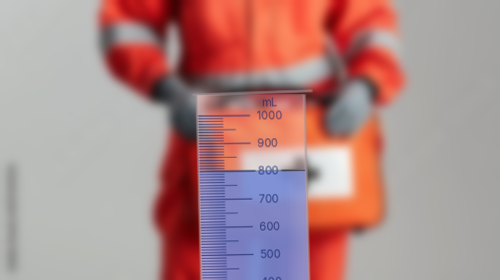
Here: 800 mL
